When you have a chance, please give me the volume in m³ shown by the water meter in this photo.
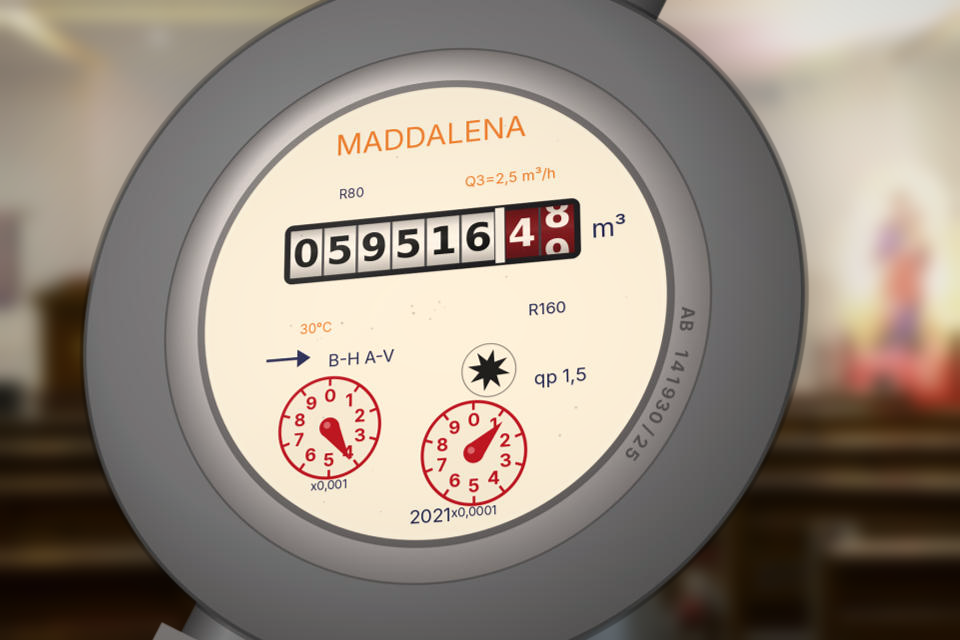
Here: 59516.4841 m³
